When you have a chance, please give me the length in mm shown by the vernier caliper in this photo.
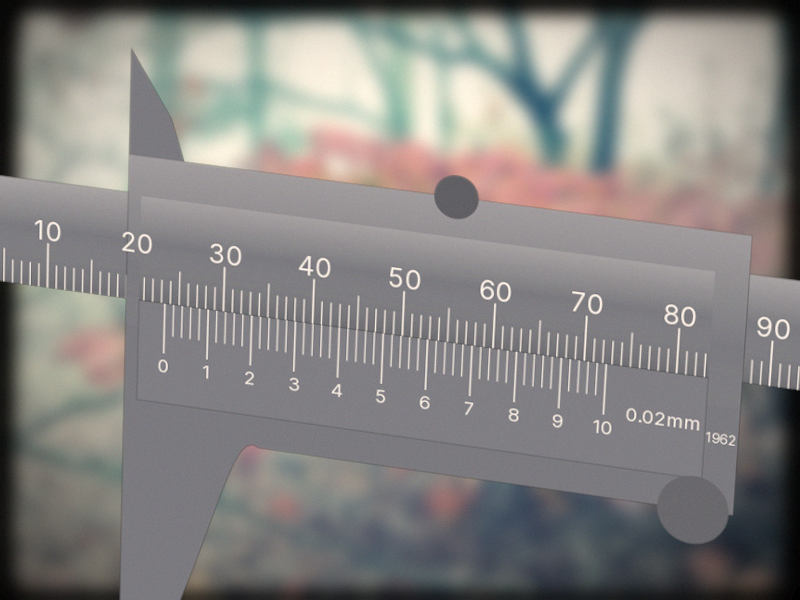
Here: 23.4 mm
